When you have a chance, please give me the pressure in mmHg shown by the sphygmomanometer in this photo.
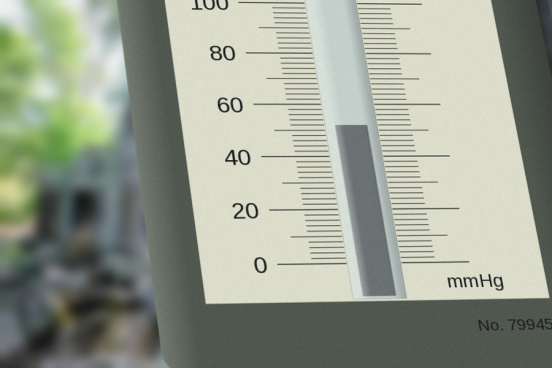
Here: 52 mmHg
